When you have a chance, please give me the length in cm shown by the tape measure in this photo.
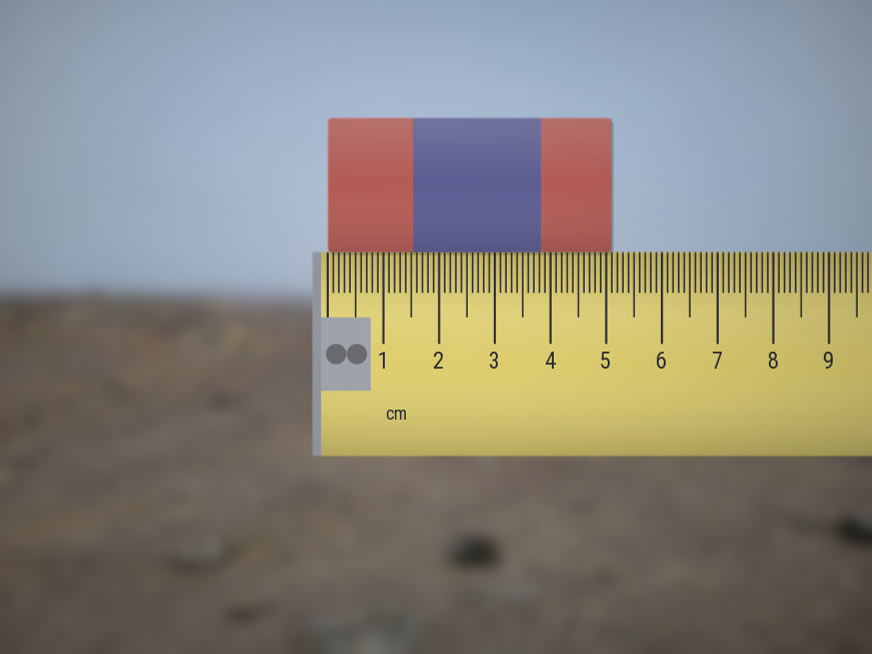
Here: 5.1 cm
